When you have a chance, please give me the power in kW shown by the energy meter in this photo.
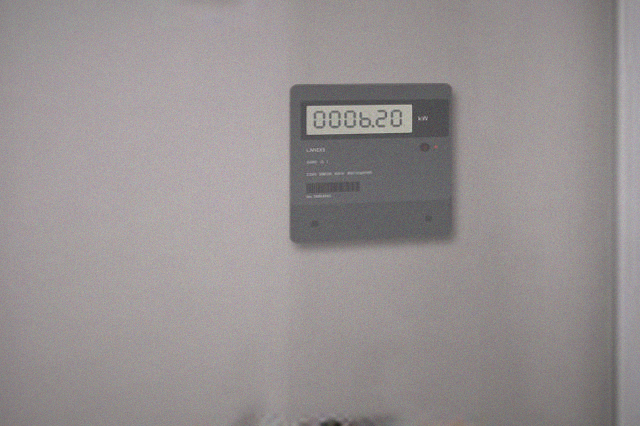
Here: 6.20 kW
